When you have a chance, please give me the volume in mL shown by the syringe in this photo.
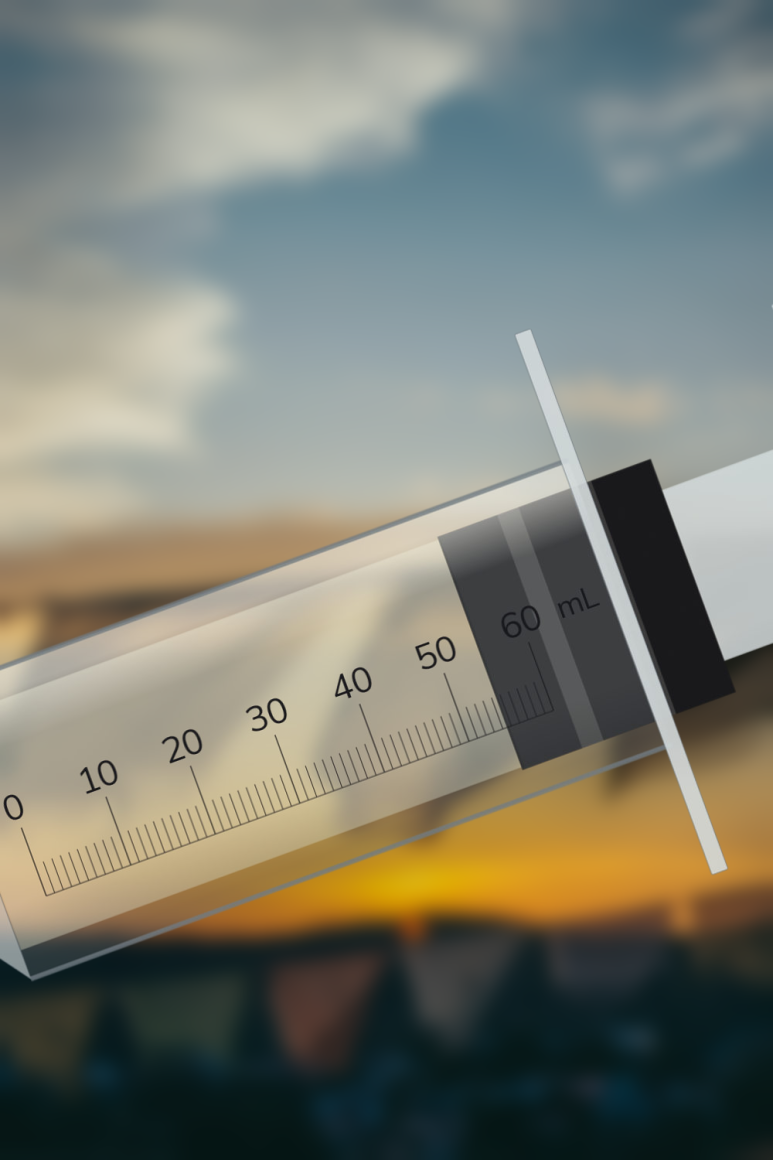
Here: 54.5 mL
